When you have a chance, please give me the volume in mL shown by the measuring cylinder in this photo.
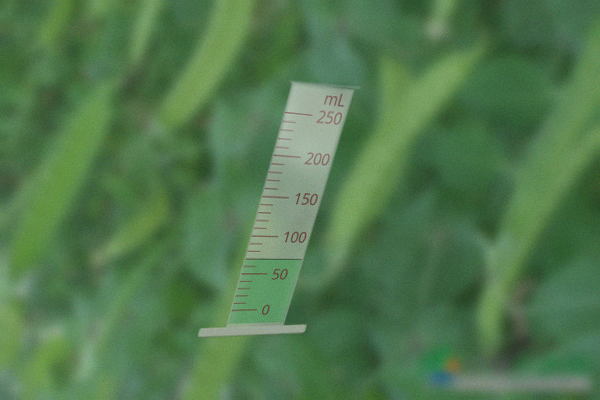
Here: 70 mL
